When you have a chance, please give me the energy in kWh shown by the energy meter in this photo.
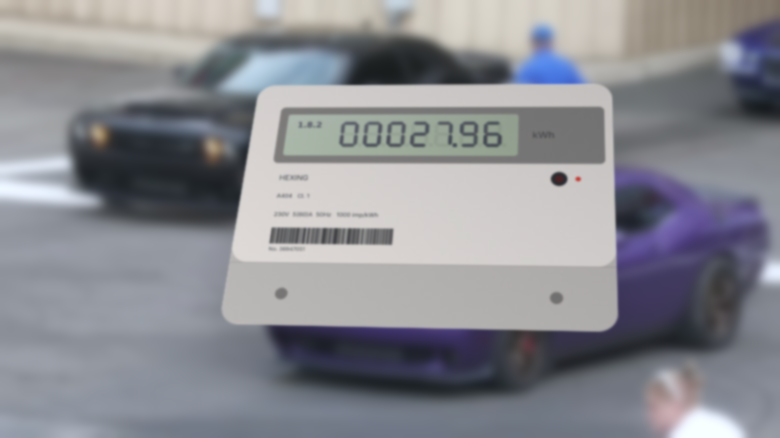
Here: 27.96 kWh
